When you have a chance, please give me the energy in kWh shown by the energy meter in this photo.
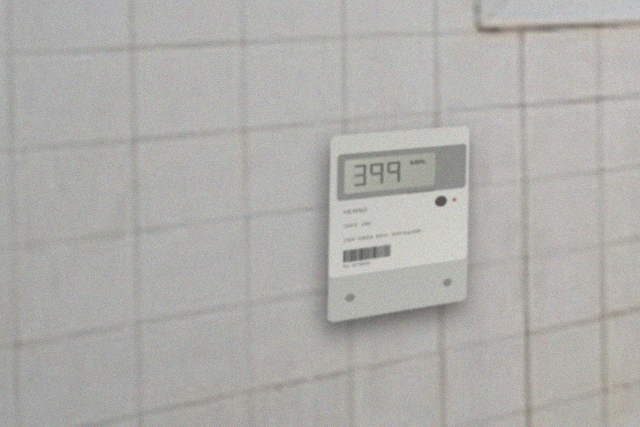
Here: 399 kWh
